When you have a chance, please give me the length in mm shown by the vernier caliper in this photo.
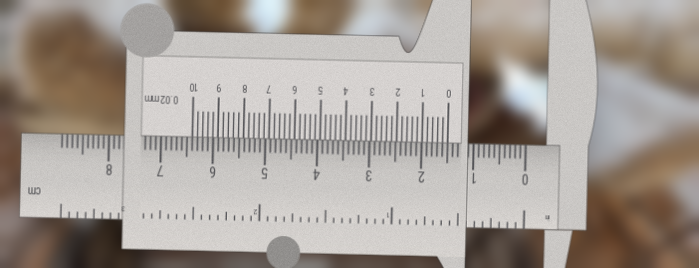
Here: 15.0 mm
